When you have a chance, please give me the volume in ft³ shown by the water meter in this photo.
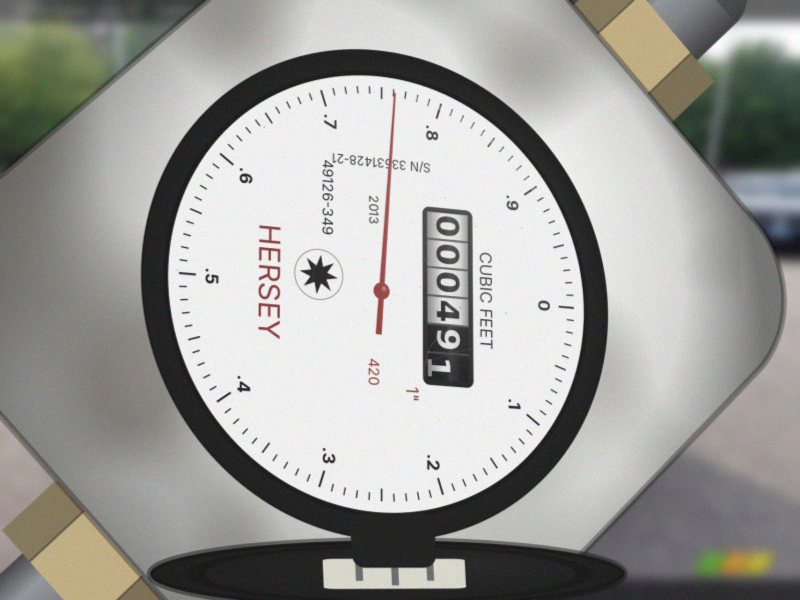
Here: 490.76 ft³
